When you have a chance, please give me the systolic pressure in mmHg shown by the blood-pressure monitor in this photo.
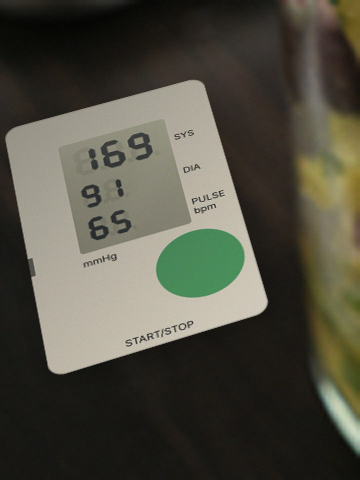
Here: 169 mmHg
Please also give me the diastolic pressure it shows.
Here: 91 mmHg
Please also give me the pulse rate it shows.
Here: 65 bpm
